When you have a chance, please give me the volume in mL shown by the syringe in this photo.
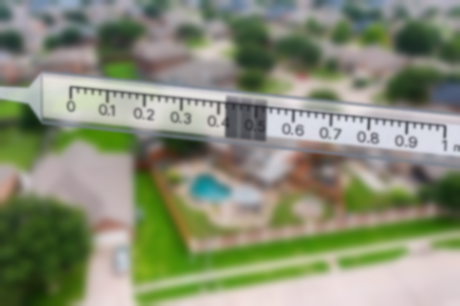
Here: 0.42 mL
